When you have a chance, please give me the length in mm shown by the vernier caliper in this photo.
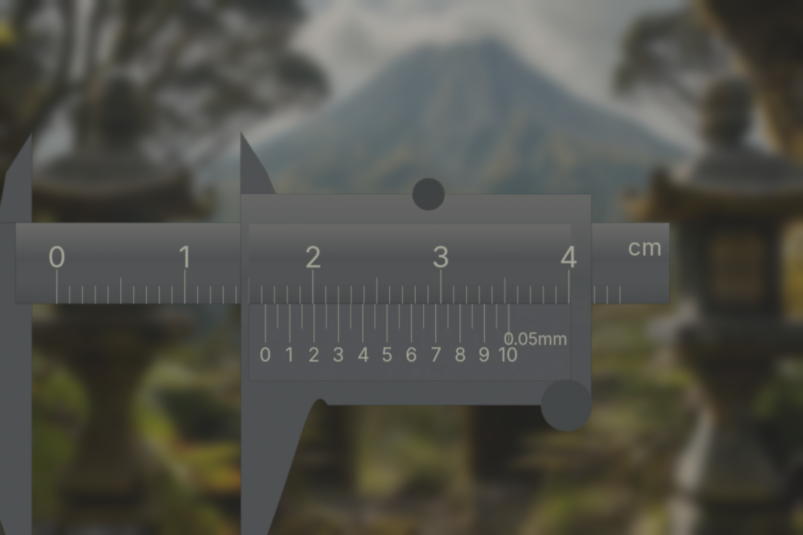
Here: 16.3 mm
